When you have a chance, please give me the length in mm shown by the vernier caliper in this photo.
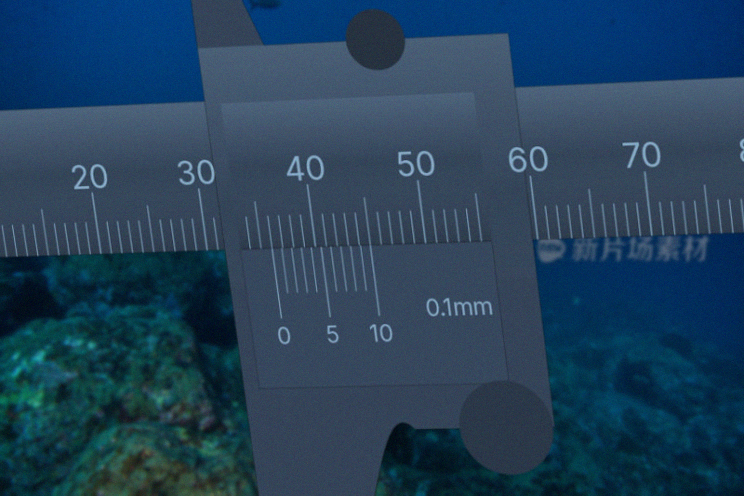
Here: 36.0 mm
